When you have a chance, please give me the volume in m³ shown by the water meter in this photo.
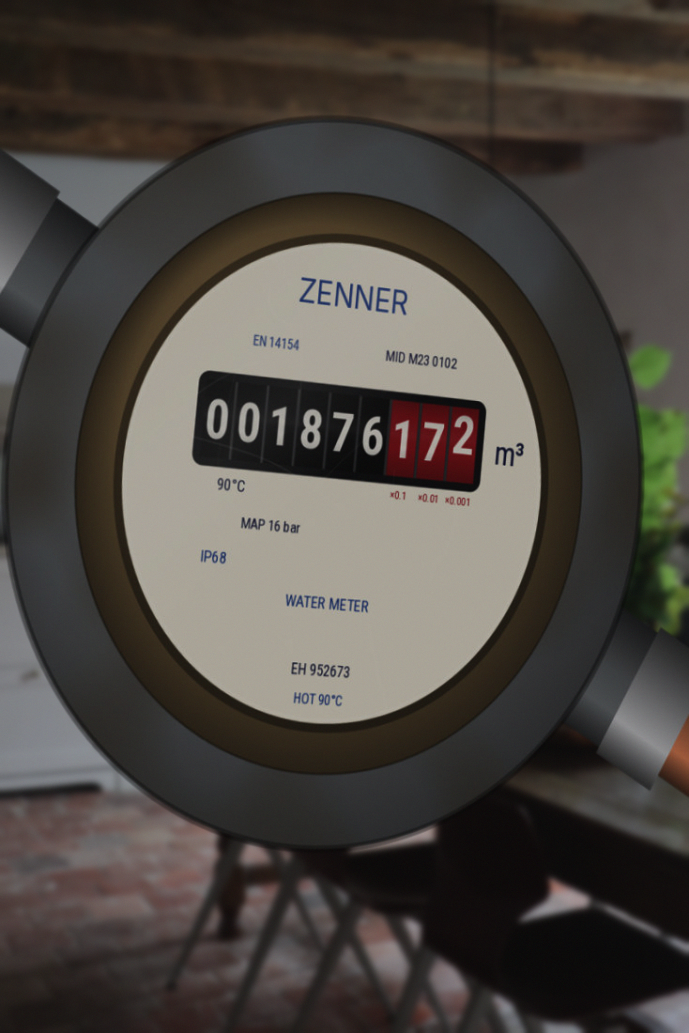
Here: 1876.172 m³
